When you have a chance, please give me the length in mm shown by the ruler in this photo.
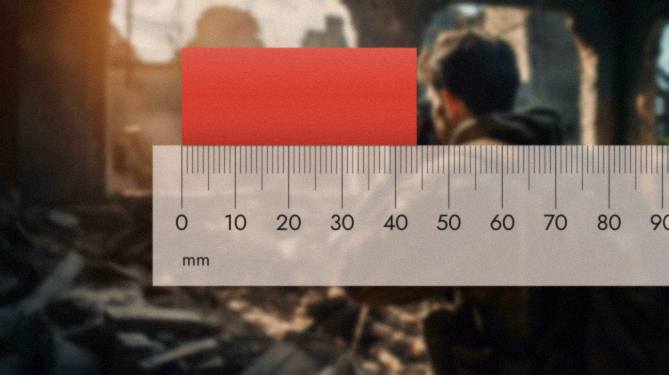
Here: 44 mm
